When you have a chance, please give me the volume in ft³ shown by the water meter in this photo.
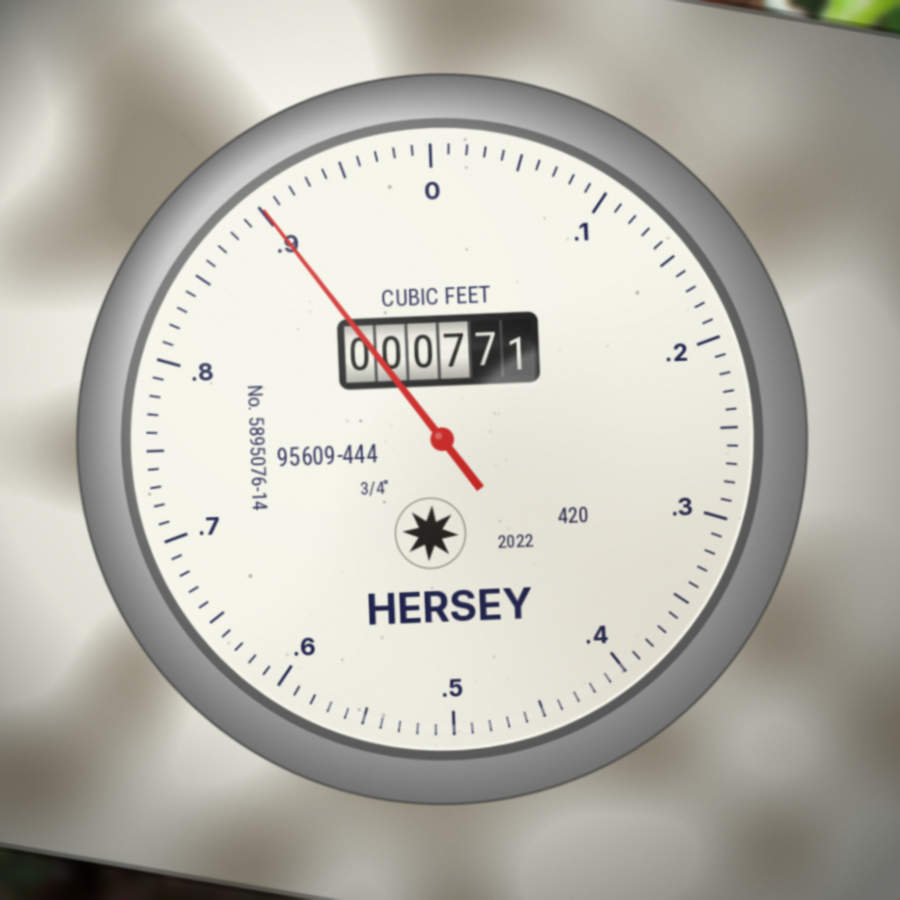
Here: 770.90 ft³
